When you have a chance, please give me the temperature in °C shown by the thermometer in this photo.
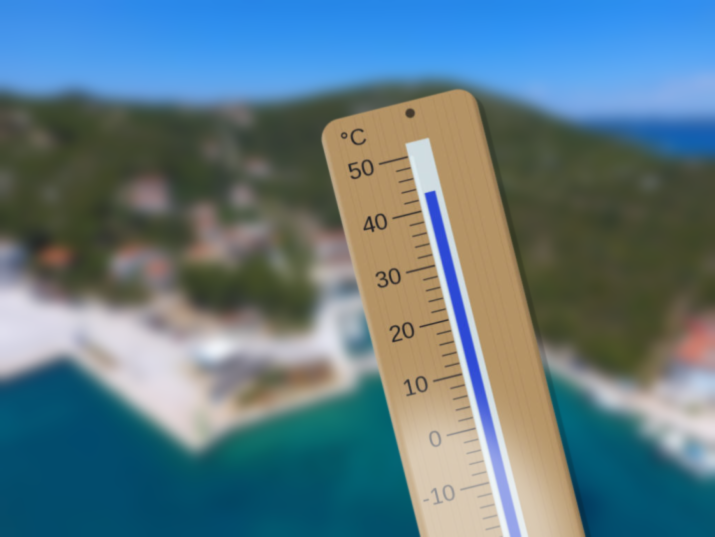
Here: 43 °C
